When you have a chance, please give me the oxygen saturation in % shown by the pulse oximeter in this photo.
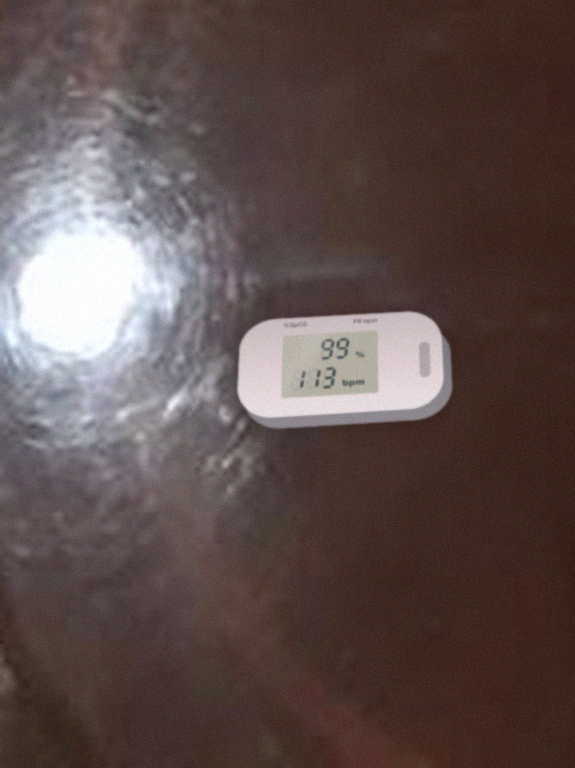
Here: 99 %
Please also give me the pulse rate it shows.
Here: 113 bpm
